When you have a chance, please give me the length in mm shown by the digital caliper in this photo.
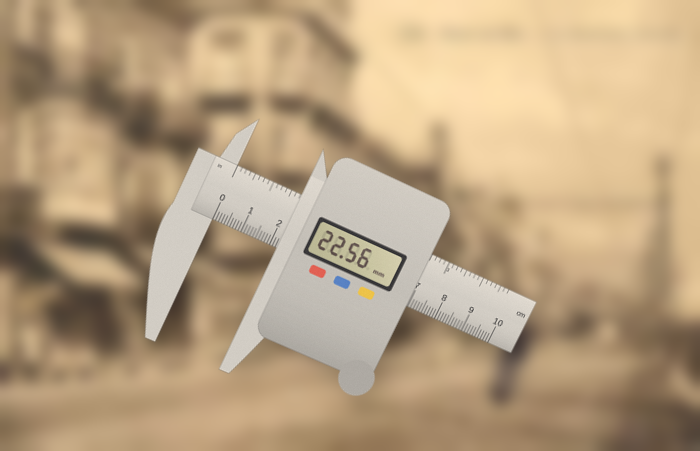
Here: 22.56 mm
